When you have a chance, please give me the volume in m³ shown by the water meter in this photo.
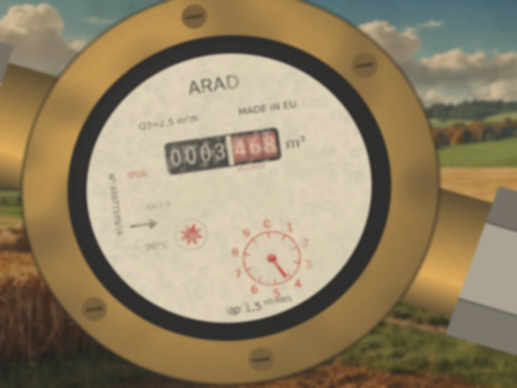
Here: 3.4684 m³
